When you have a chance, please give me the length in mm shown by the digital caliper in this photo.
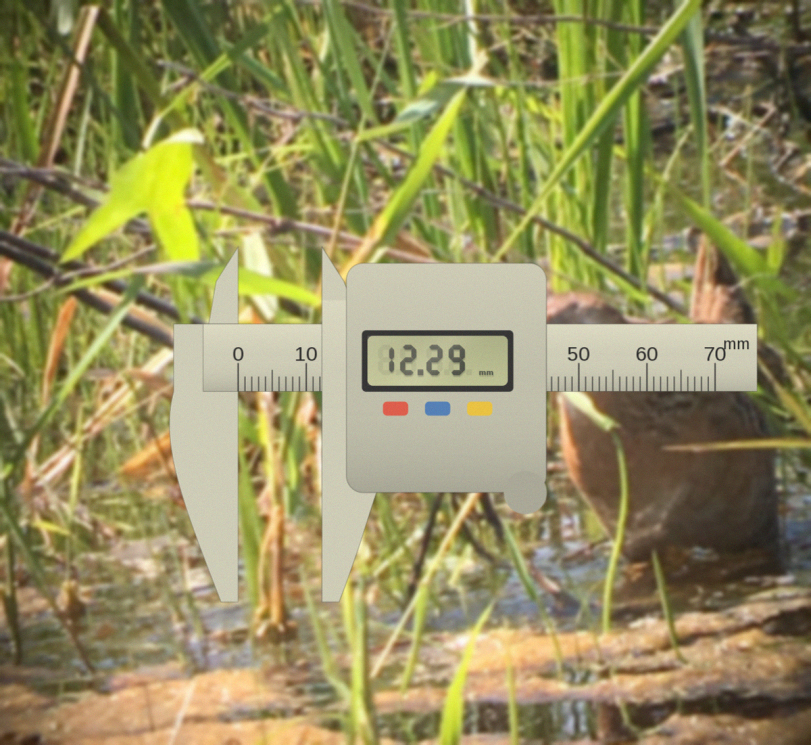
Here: 12.29 mm
